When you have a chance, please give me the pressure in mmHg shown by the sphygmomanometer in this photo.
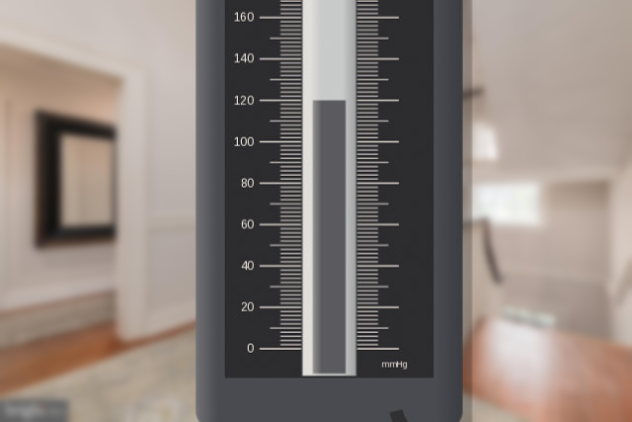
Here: 120 mmHg
